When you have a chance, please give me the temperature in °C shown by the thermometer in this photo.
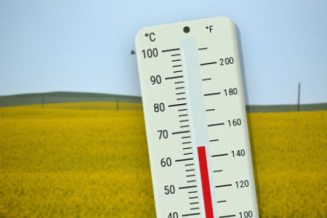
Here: 64 °C
